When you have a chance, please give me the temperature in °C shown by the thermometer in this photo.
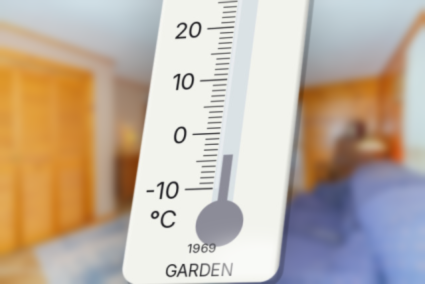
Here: -4 °C
